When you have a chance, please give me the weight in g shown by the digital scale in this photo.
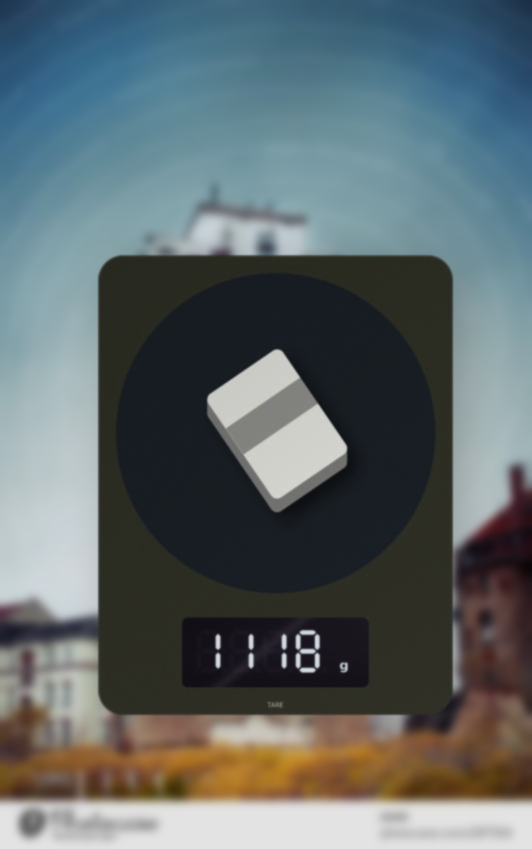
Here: 1118 g
